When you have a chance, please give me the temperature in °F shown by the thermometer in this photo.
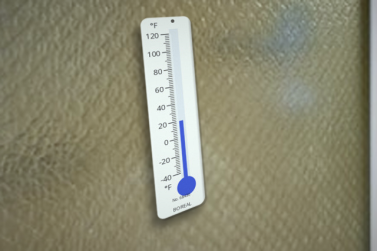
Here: 20 °F
